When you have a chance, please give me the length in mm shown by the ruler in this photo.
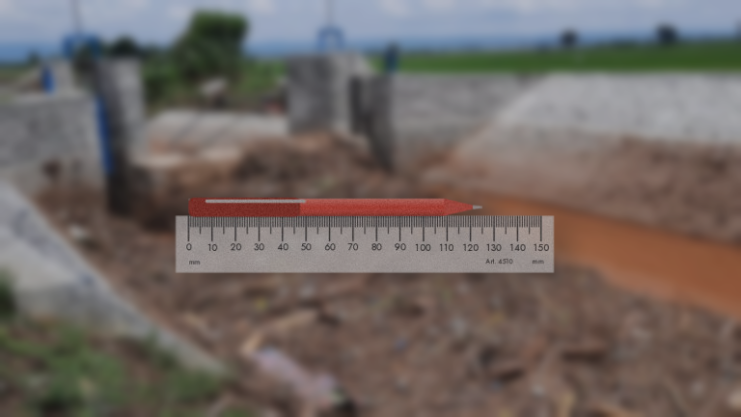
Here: 125 mm
